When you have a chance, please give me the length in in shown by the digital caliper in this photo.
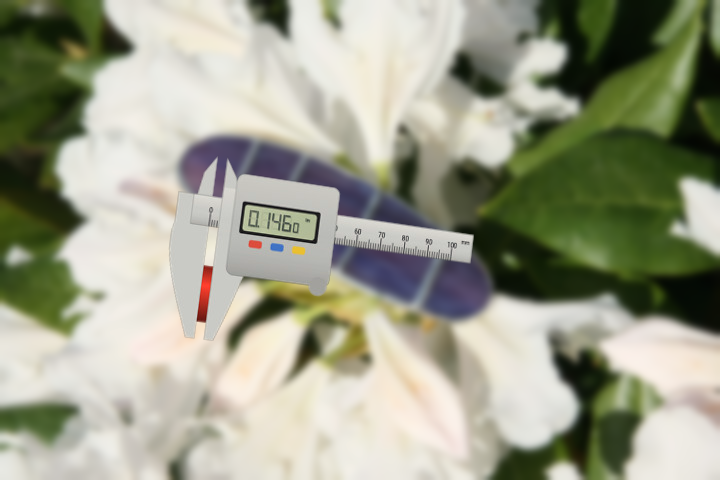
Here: 0.1460 in
